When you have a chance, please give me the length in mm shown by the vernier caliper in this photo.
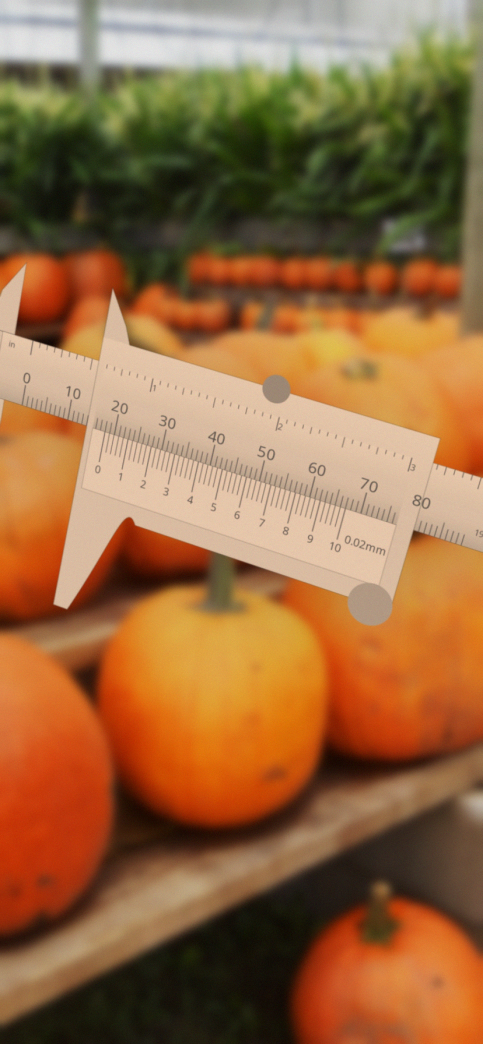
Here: 18.0 mm
